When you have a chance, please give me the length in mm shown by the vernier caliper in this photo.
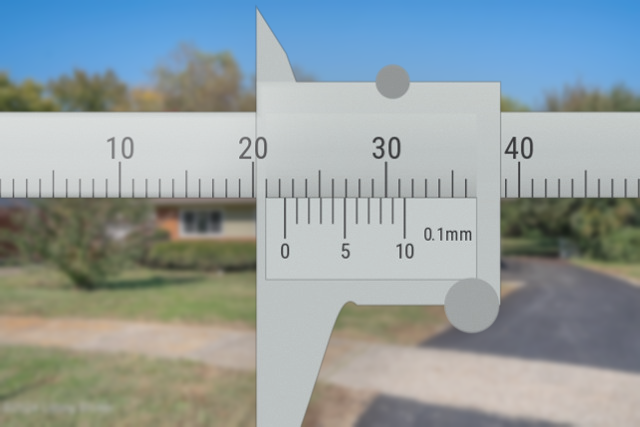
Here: 22.4 mm
